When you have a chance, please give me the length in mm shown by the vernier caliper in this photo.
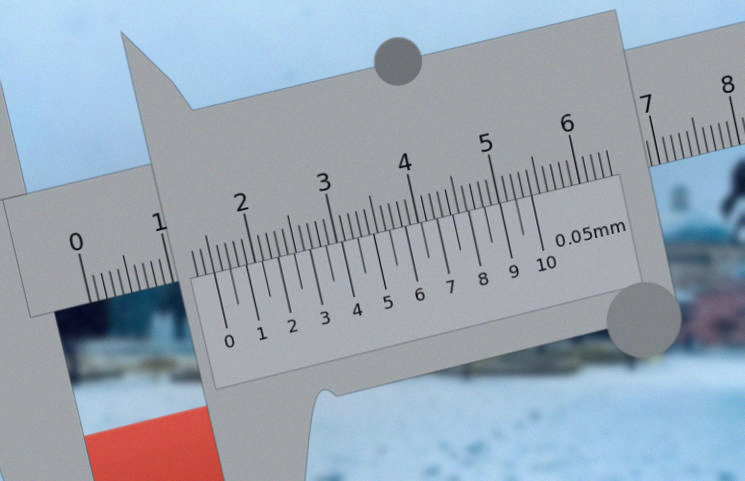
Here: 15.0 mm
